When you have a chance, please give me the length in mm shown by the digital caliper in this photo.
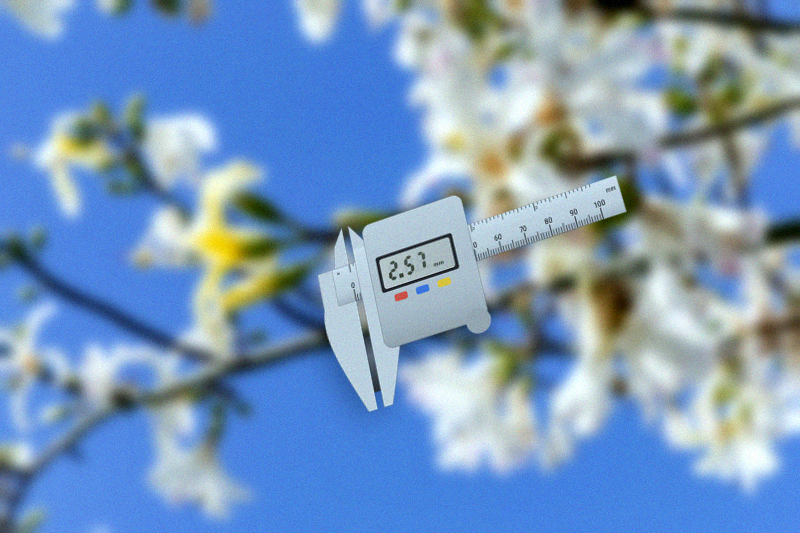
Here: 2.57 mm
